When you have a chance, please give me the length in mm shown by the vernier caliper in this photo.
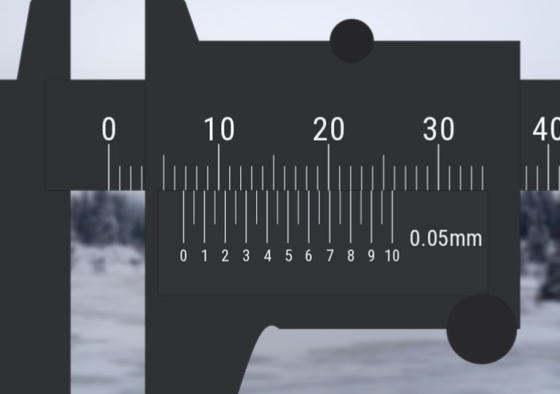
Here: 6.8 mm
